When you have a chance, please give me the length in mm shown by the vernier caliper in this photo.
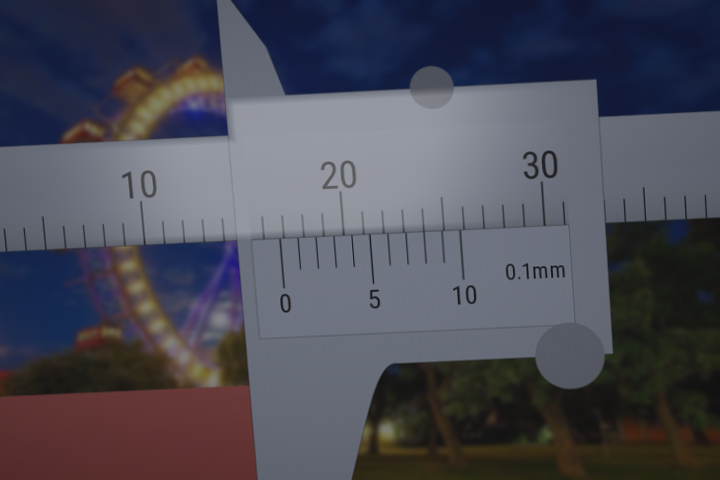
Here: 16.8 mm
